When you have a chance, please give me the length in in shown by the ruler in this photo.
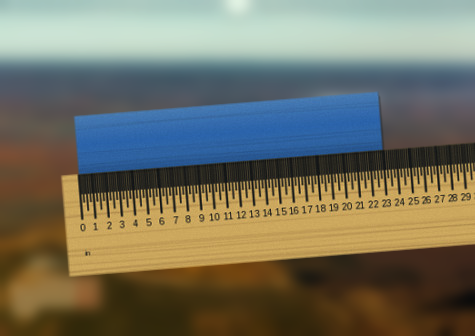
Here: 23 in
